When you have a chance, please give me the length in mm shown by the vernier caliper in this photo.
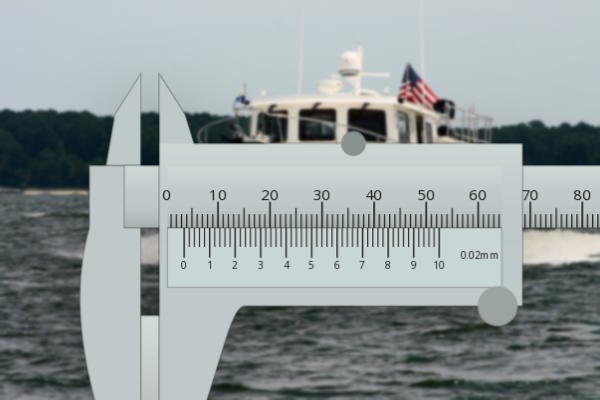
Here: 3.5 mm
